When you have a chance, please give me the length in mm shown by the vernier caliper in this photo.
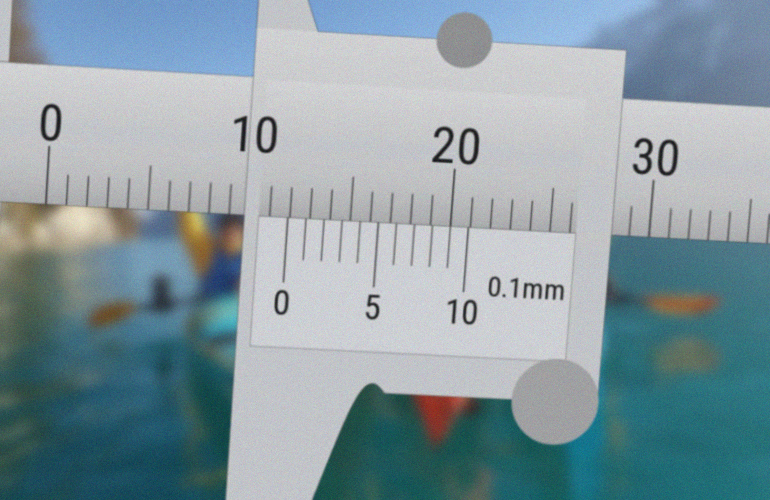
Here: 11.9 mm
